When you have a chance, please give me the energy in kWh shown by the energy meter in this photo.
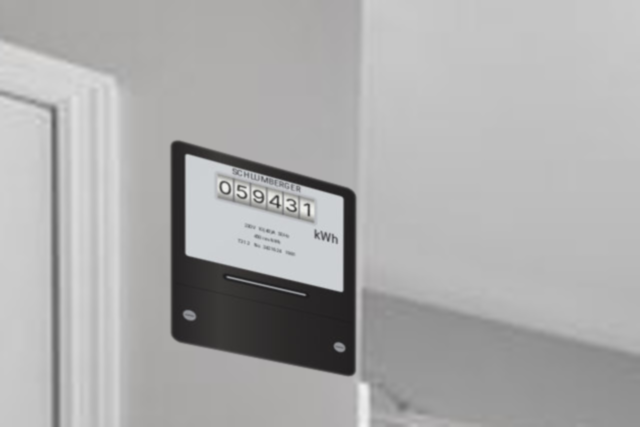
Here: 59431 kWh
